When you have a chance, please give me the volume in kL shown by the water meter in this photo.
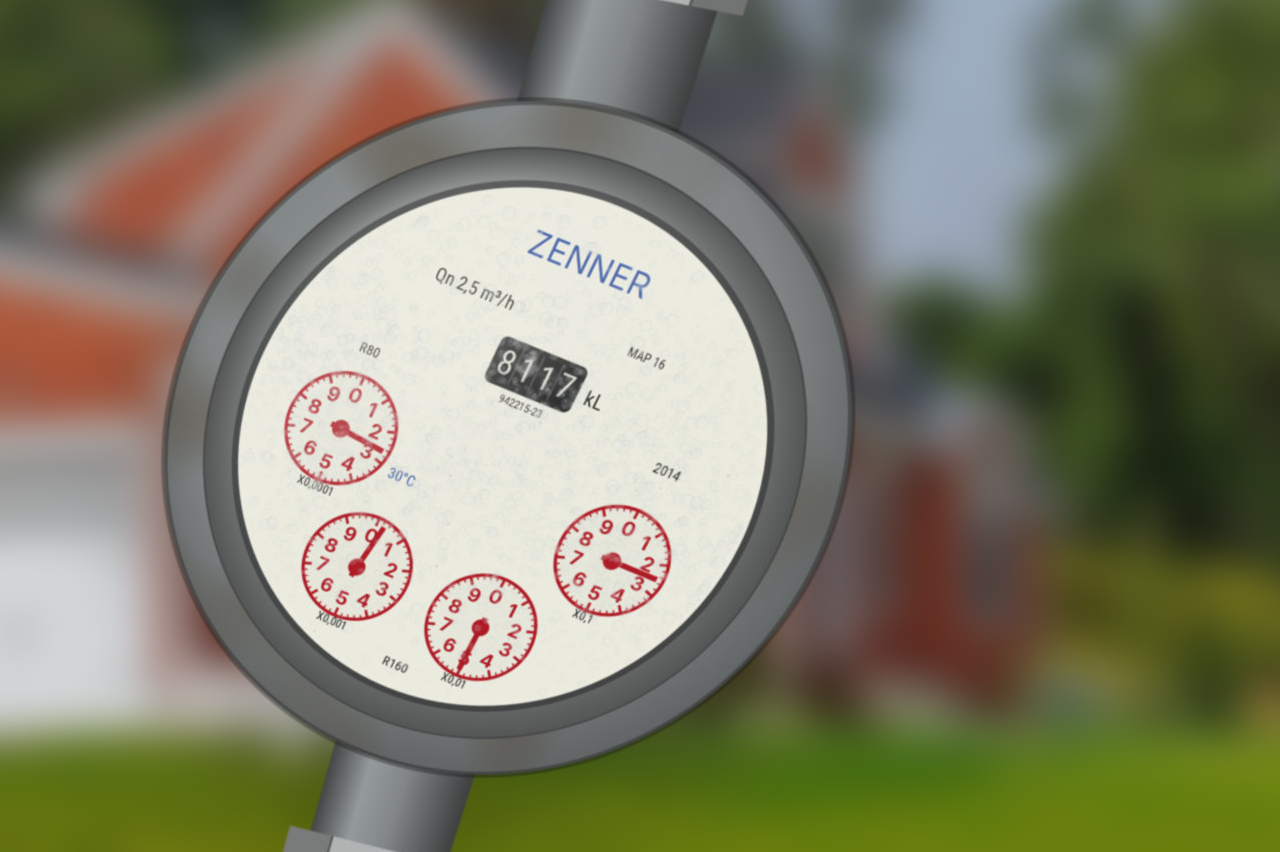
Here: 8117.2502 kL
